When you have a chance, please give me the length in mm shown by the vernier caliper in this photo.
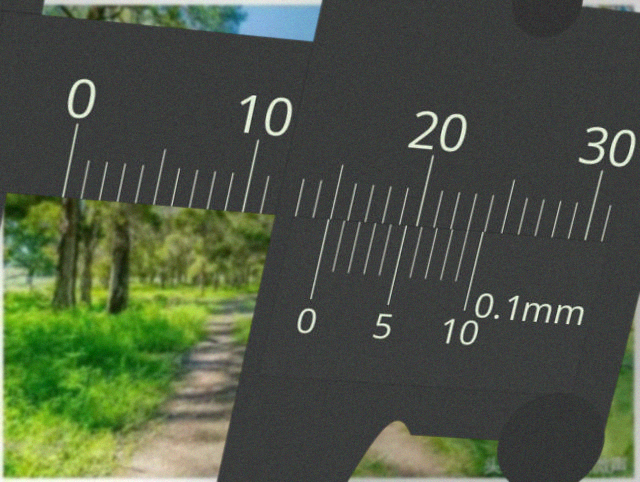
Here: 14.9 mm
